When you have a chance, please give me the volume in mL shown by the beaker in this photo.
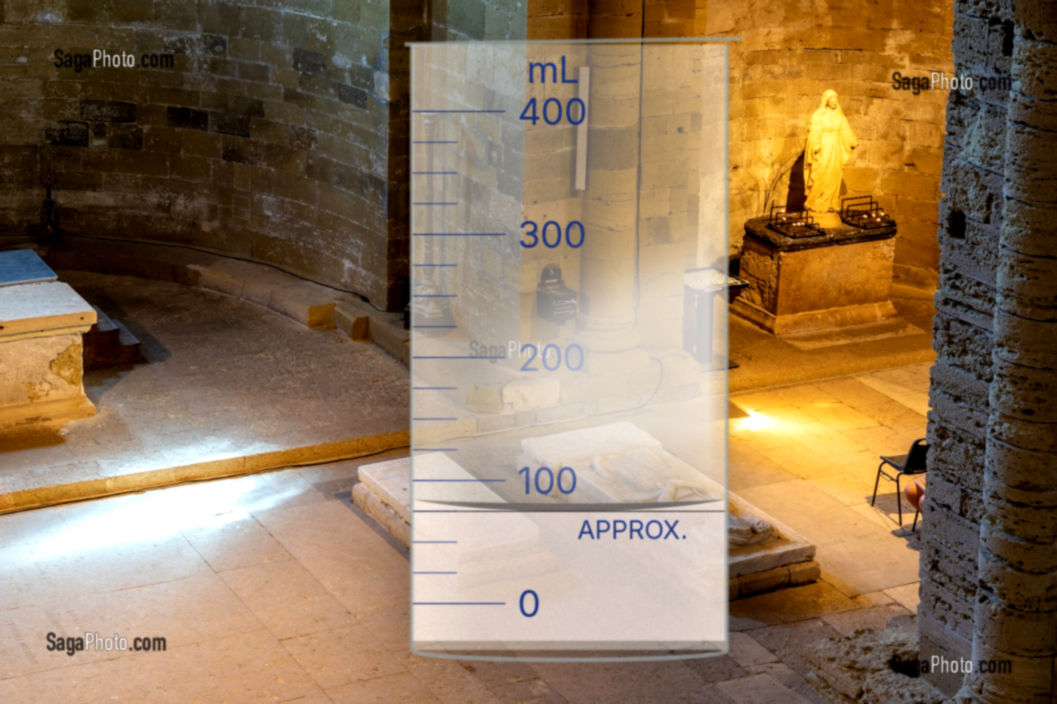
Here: 75 mL
